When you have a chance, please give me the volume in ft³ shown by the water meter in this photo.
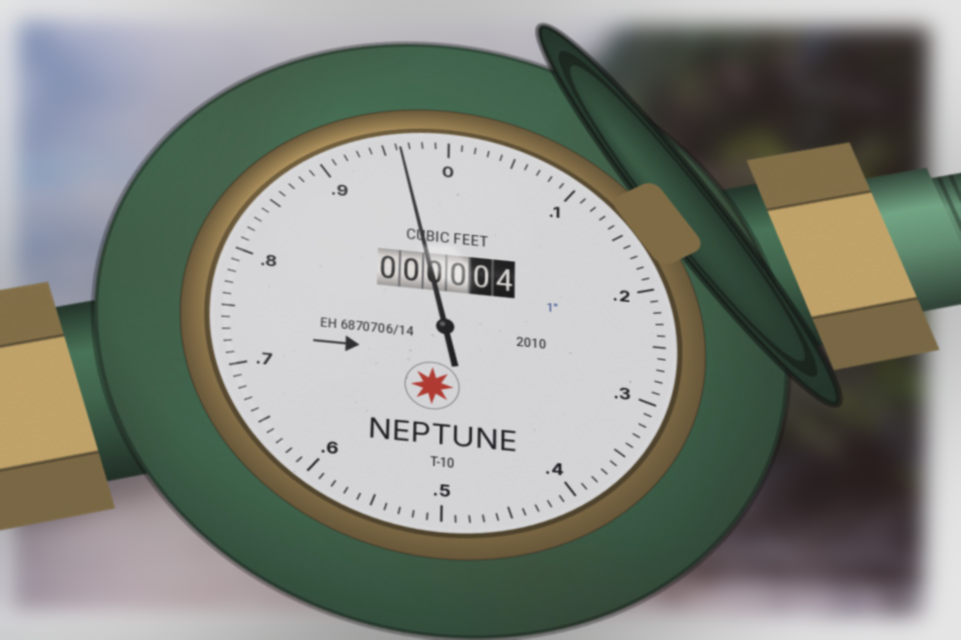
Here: 3.96 ft³
